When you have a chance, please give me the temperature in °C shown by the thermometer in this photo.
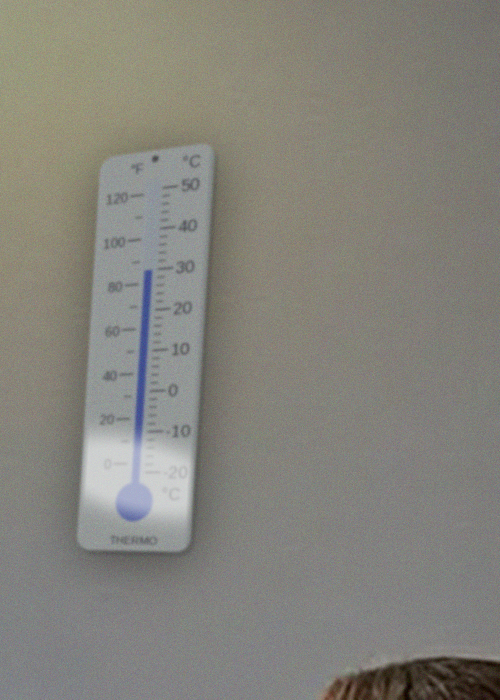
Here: 30 °C
